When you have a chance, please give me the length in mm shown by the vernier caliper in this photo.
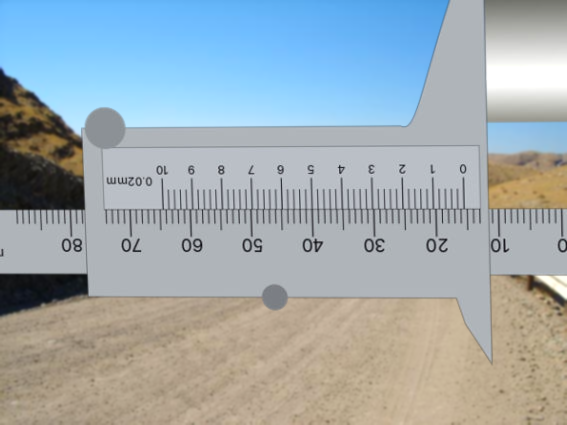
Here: 15.5 mm
